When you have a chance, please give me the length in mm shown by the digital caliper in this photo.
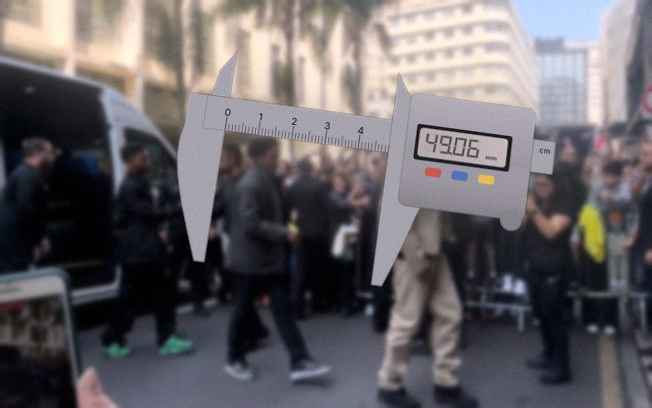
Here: 49.06 mm
